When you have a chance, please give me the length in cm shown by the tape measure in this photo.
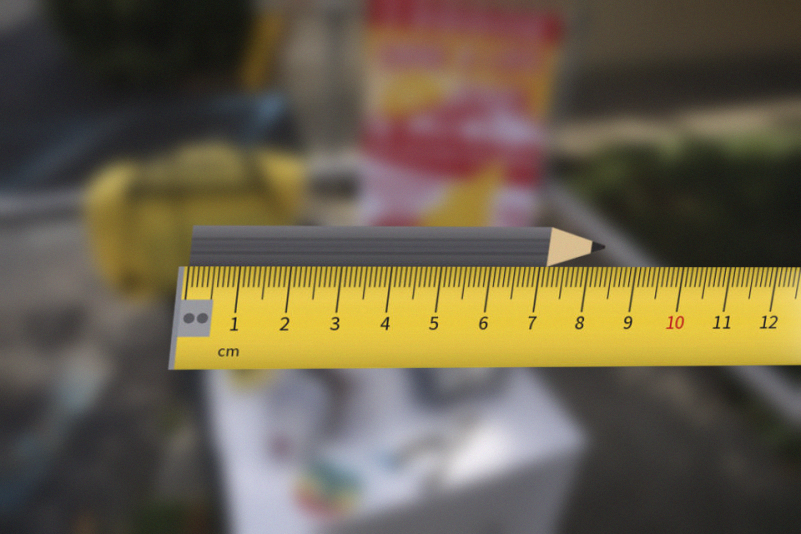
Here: 8.3 cm
